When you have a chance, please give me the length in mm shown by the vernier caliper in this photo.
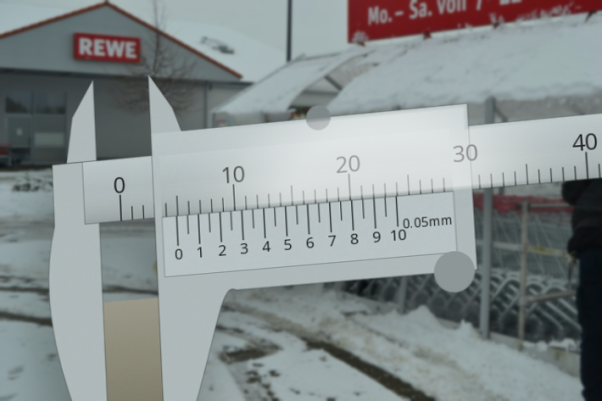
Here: 4.9 mm
